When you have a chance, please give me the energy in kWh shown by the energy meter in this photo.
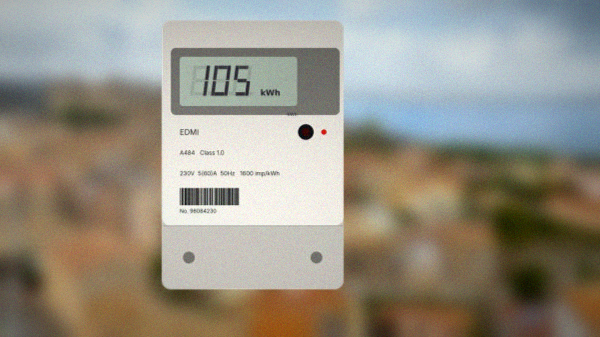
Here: 105 kWh
